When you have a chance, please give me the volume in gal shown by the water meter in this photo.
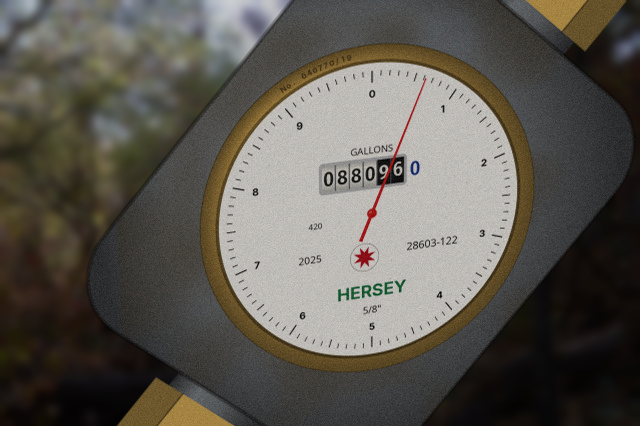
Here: 880960.6 gal
